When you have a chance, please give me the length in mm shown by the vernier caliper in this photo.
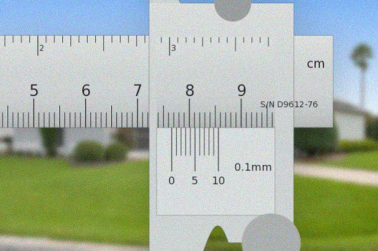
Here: 76.6 mm
